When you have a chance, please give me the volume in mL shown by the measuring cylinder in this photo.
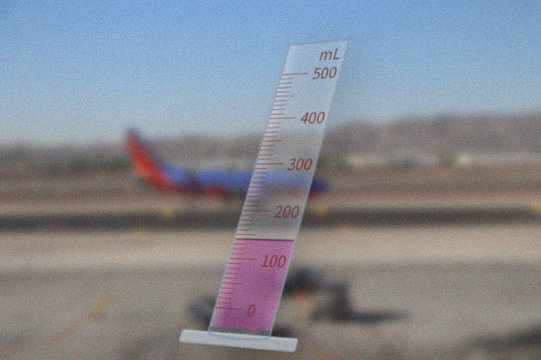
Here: 140 mL
